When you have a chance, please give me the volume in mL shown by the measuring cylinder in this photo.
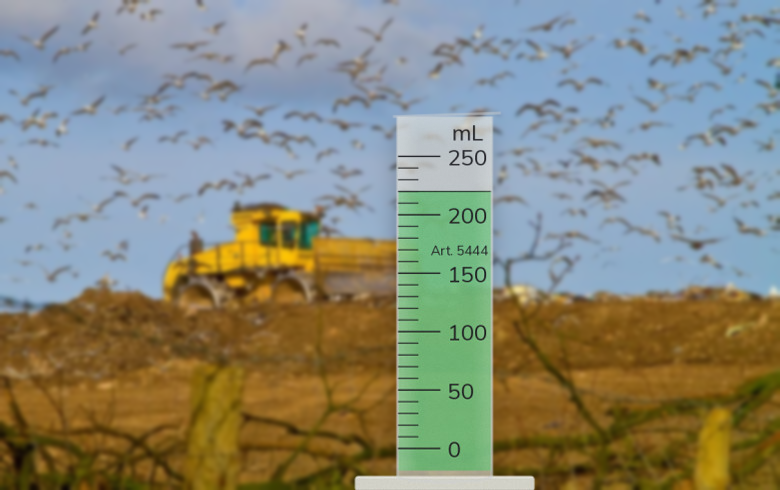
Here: 220 mL
